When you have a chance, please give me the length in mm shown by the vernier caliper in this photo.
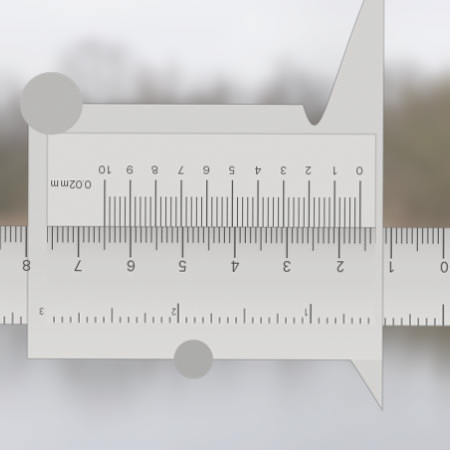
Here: 16.0 mm
